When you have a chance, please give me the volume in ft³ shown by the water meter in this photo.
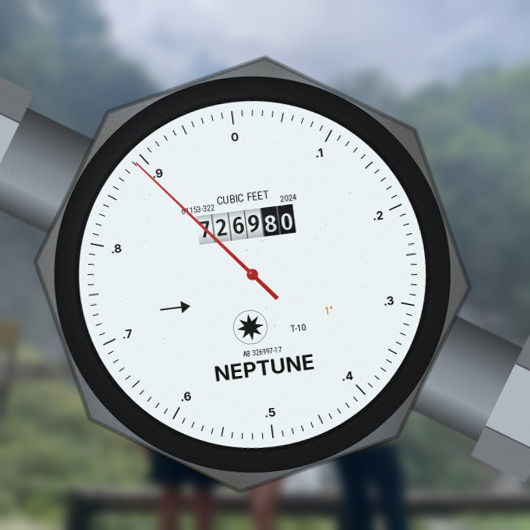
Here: 726979.89 ft³
